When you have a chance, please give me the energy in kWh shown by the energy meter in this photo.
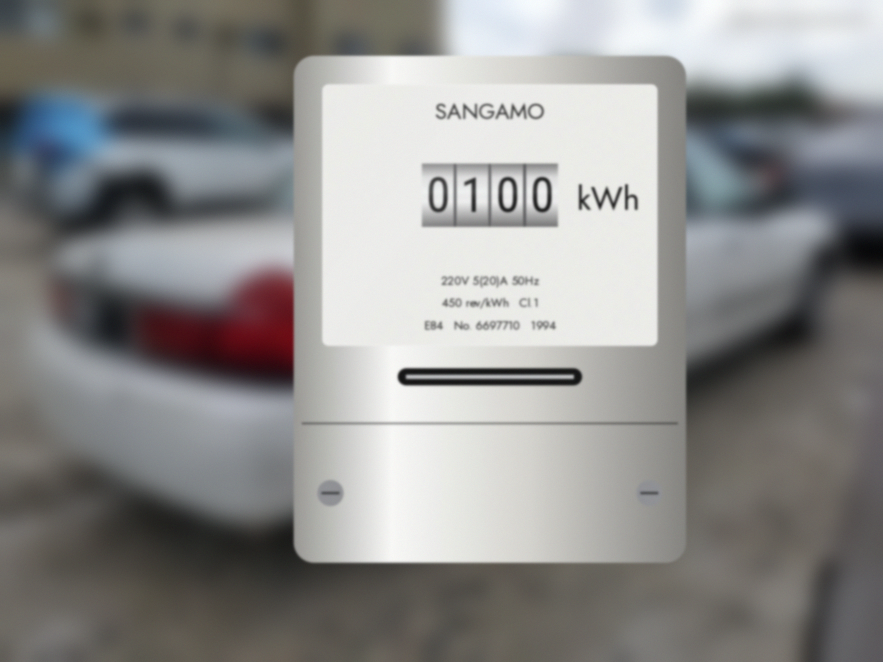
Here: 100 kWh
